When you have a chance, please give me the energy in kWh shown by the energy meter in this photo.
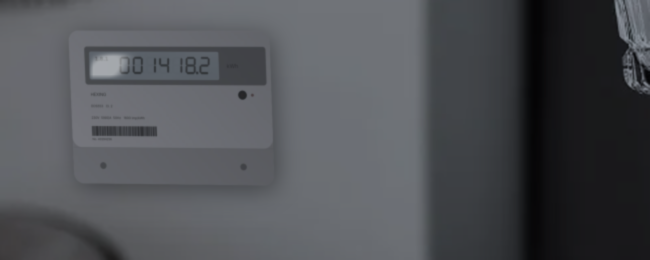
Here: 1418.2 kWh
